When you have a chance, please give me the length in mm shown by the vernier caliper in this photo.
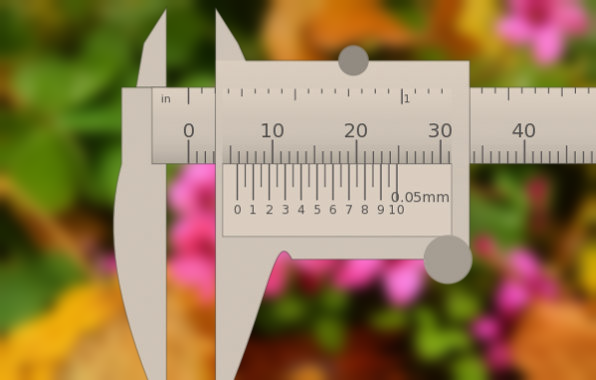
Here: 5.8 mm
